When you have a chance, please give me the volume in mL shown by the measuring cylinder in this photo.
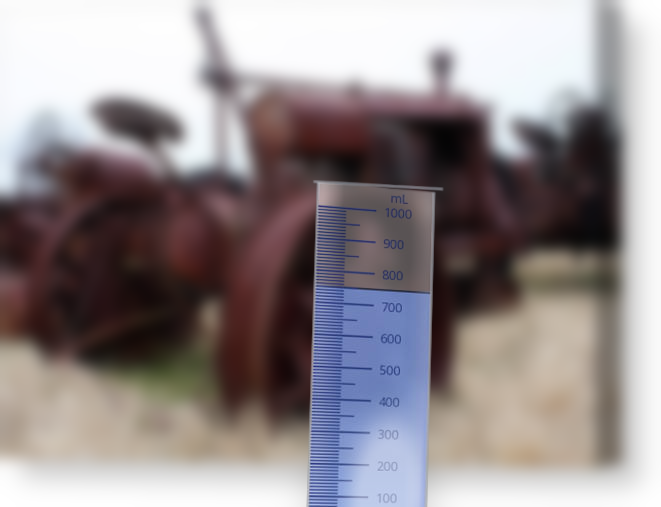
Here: 750 mL
